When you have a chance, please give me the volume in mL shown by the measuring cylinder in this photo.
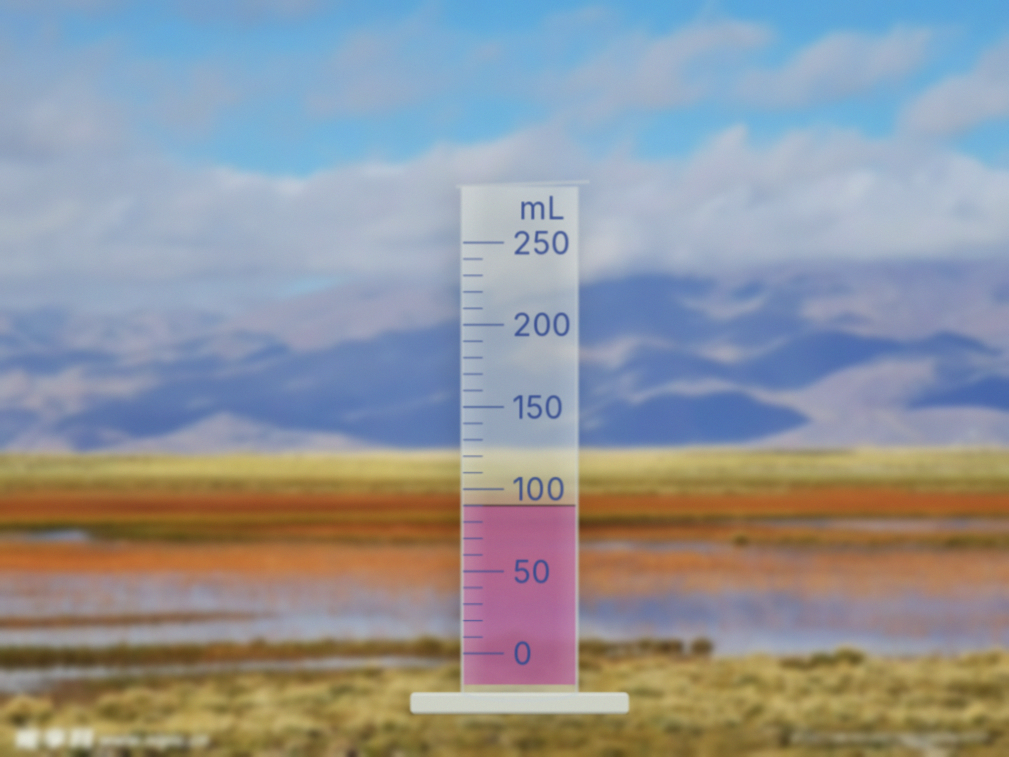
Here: 90 mL
